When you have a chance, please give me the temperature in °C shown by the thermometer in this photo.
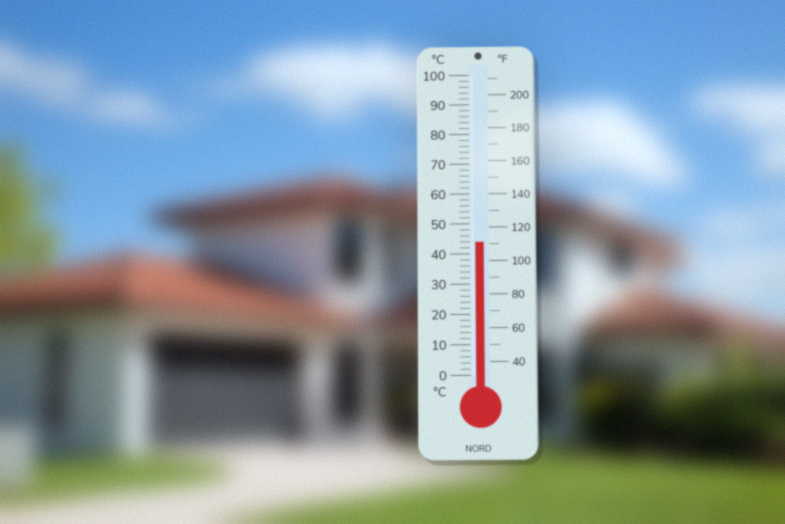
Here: 44 °C
